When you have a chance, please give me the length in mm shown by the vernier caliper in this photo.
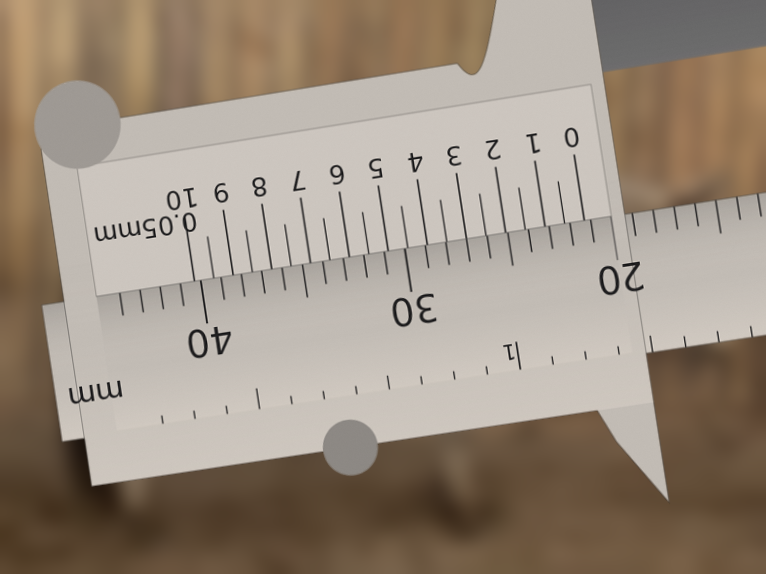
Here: 21.3 mm
